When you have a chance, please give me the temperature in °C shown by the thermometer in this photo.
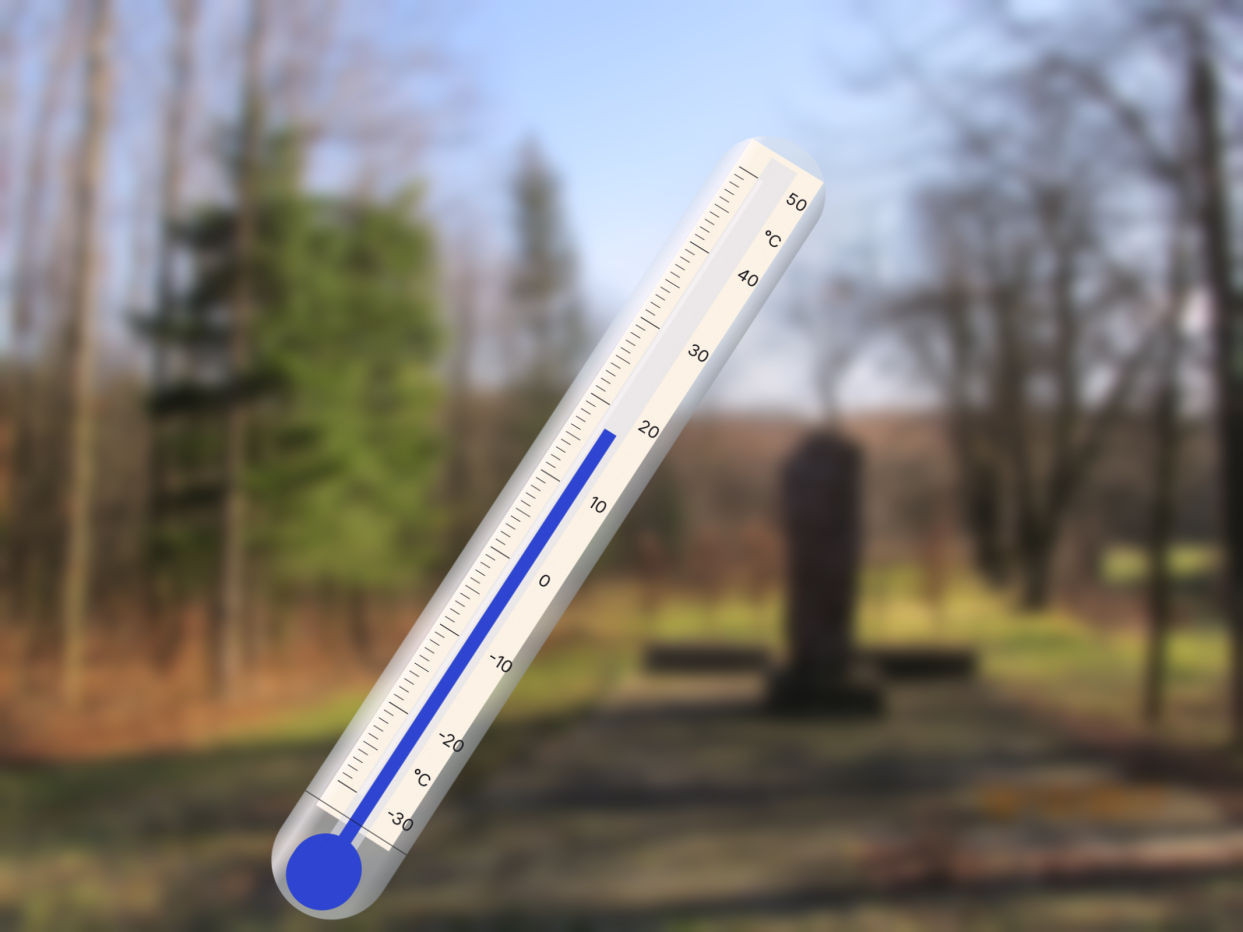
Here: 17.5 °C
